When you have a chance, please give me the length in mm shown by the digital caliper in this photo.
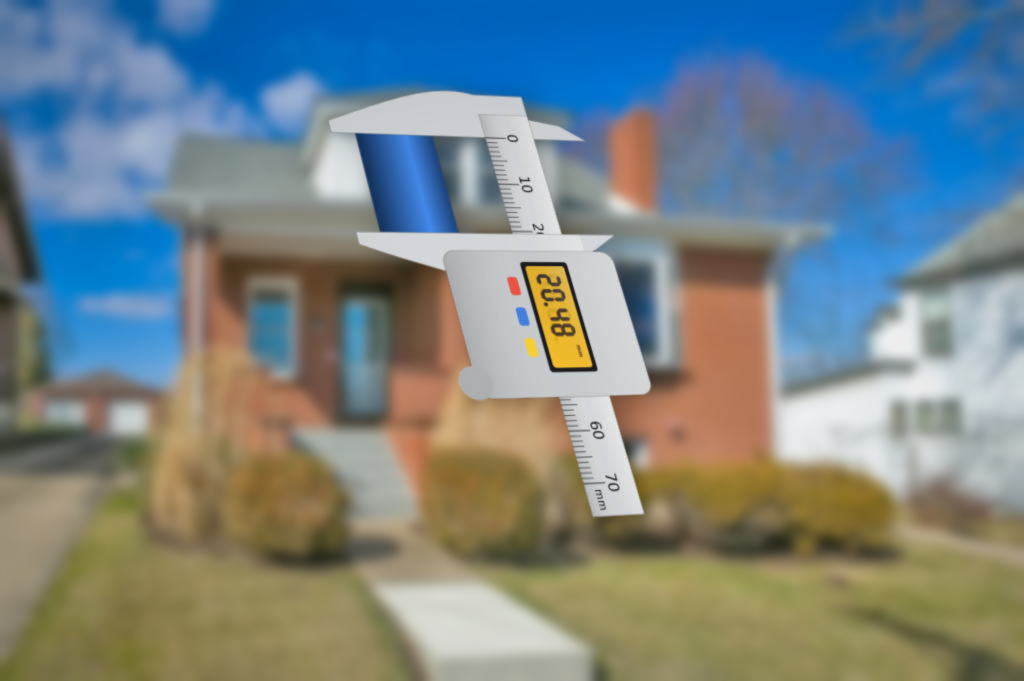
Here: 20.48 mm
